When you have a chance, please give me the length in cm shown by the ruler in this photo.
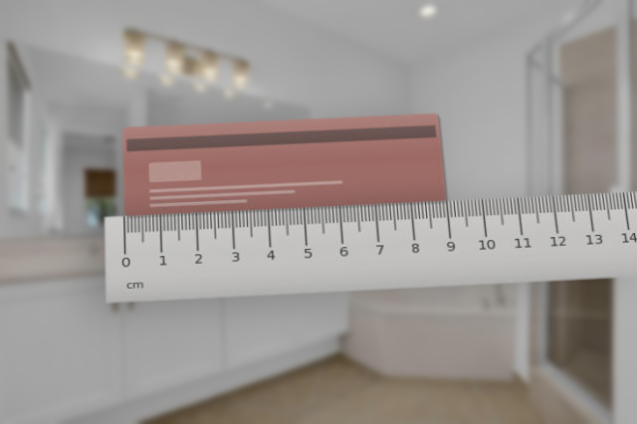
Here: 9 cm
